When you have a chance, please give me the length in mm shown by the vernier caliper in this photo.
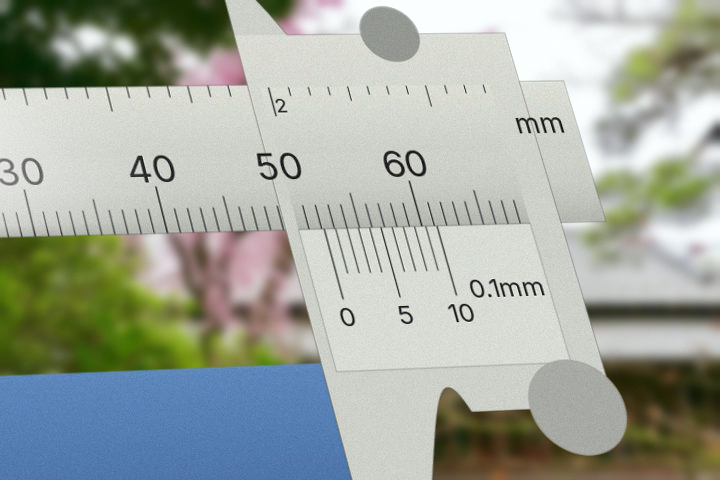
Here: 52.2 mm
